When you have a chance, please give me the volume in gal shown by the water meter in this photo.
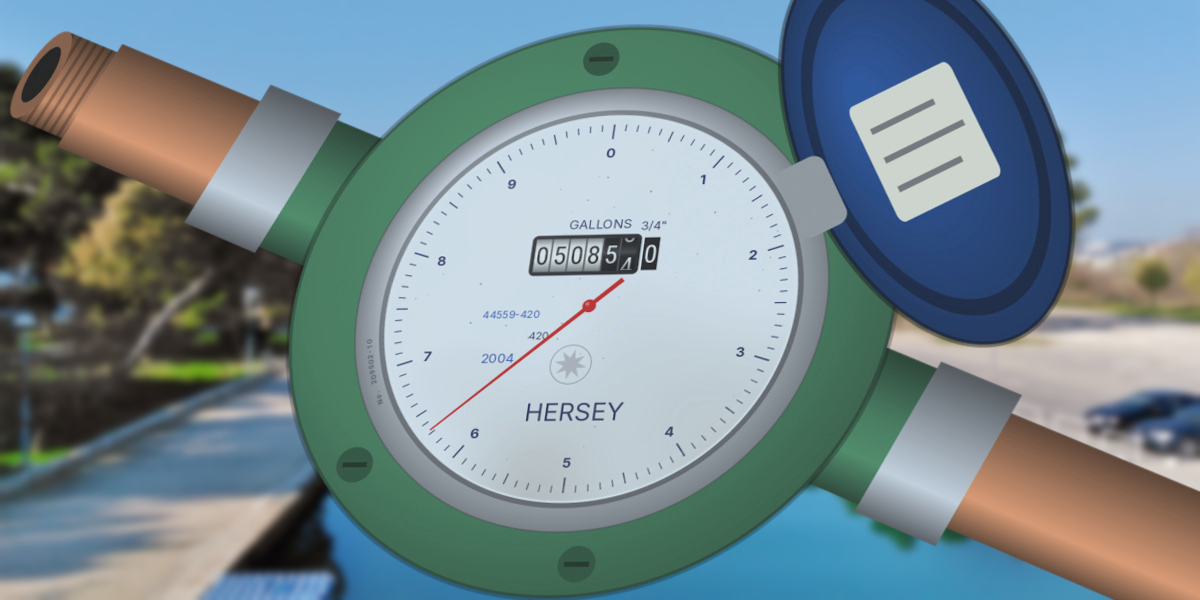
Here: 508536.3 gal
